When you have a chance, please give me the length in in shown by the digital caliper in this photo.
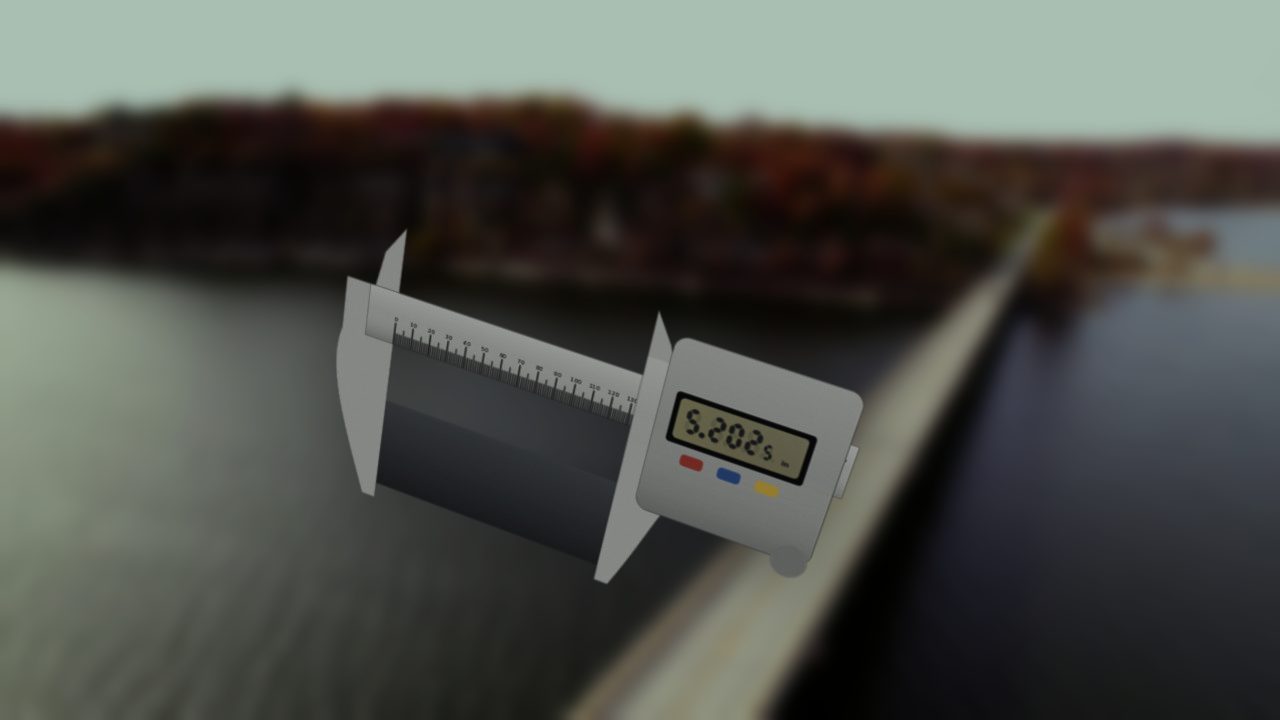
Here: 5.2025 in
